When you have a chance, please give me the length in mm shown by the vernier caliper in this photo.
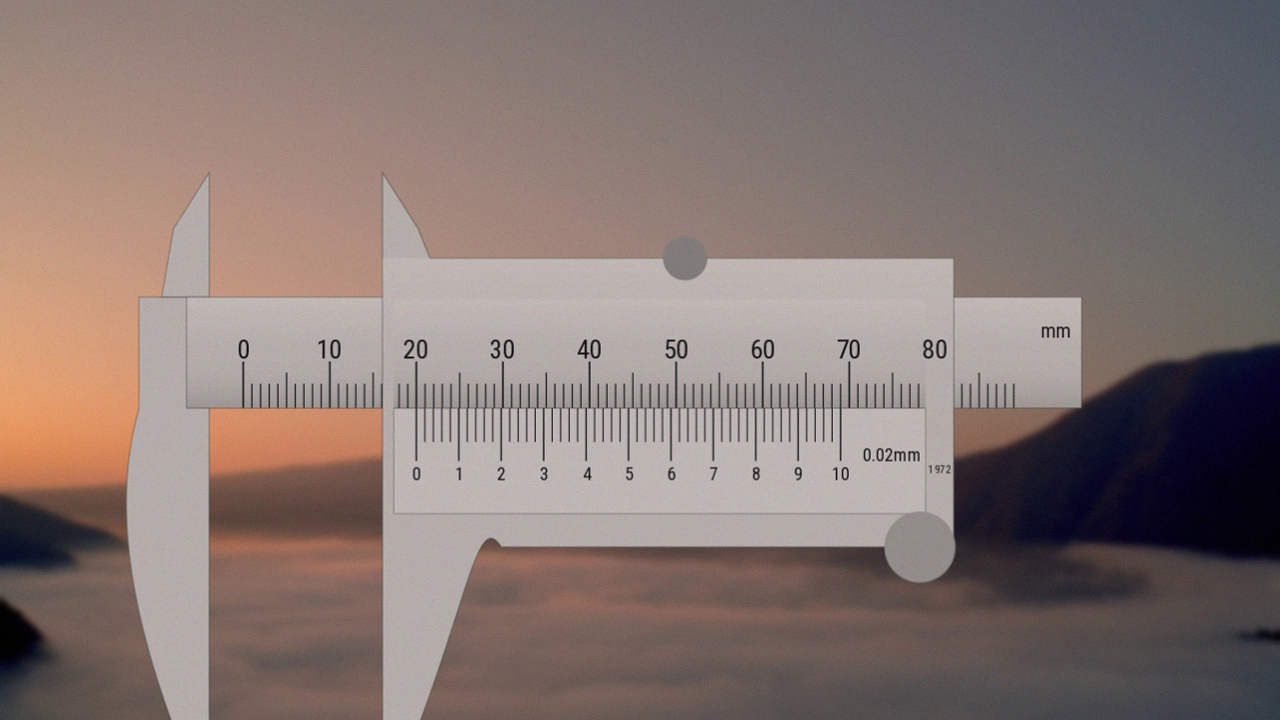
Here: 20.0 mm
